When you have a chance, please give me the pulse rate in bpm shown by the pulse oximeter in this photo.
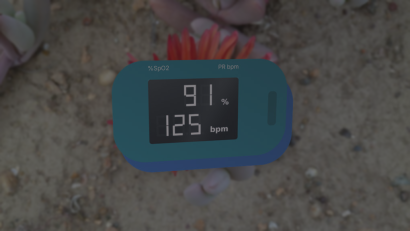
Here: 125 bpm
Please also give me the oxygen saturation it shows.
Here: 91 %
